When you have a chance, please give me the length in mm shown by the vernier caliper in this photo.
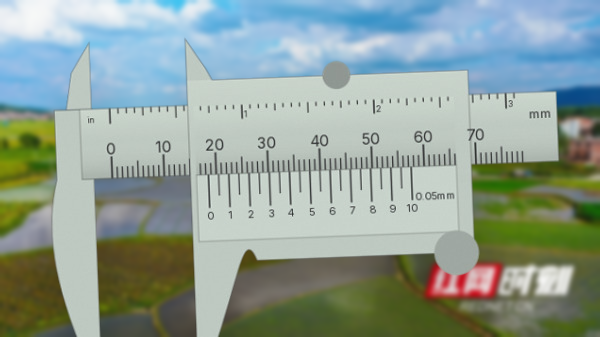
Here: 18.5 mm
